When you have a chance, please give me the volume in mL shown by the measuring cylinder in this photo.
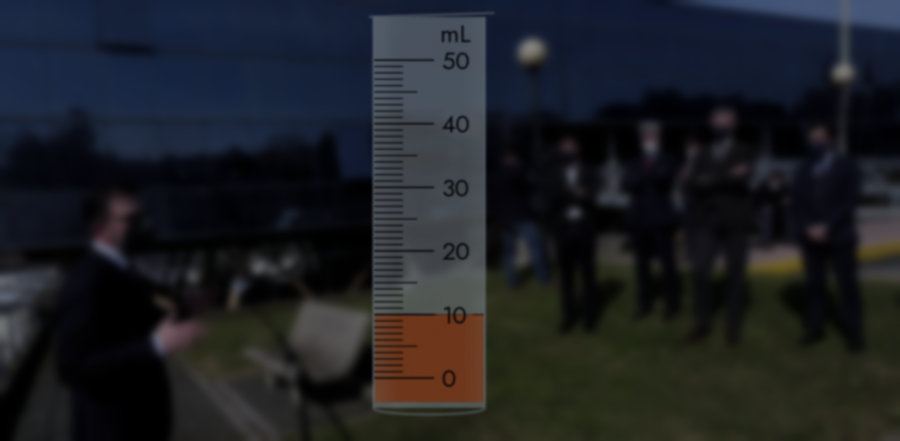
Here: 10 mL
